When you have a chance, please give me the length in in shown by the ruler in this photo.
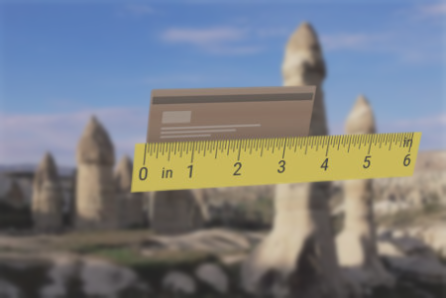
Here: 3.5 in
